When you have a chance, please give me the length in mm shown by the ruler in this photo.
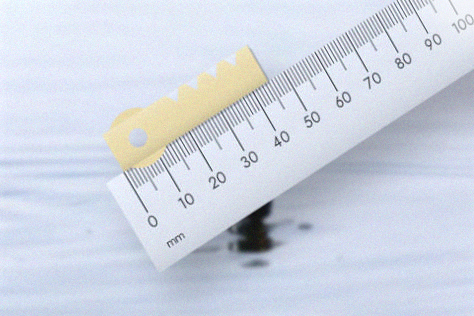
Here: 45 mm
